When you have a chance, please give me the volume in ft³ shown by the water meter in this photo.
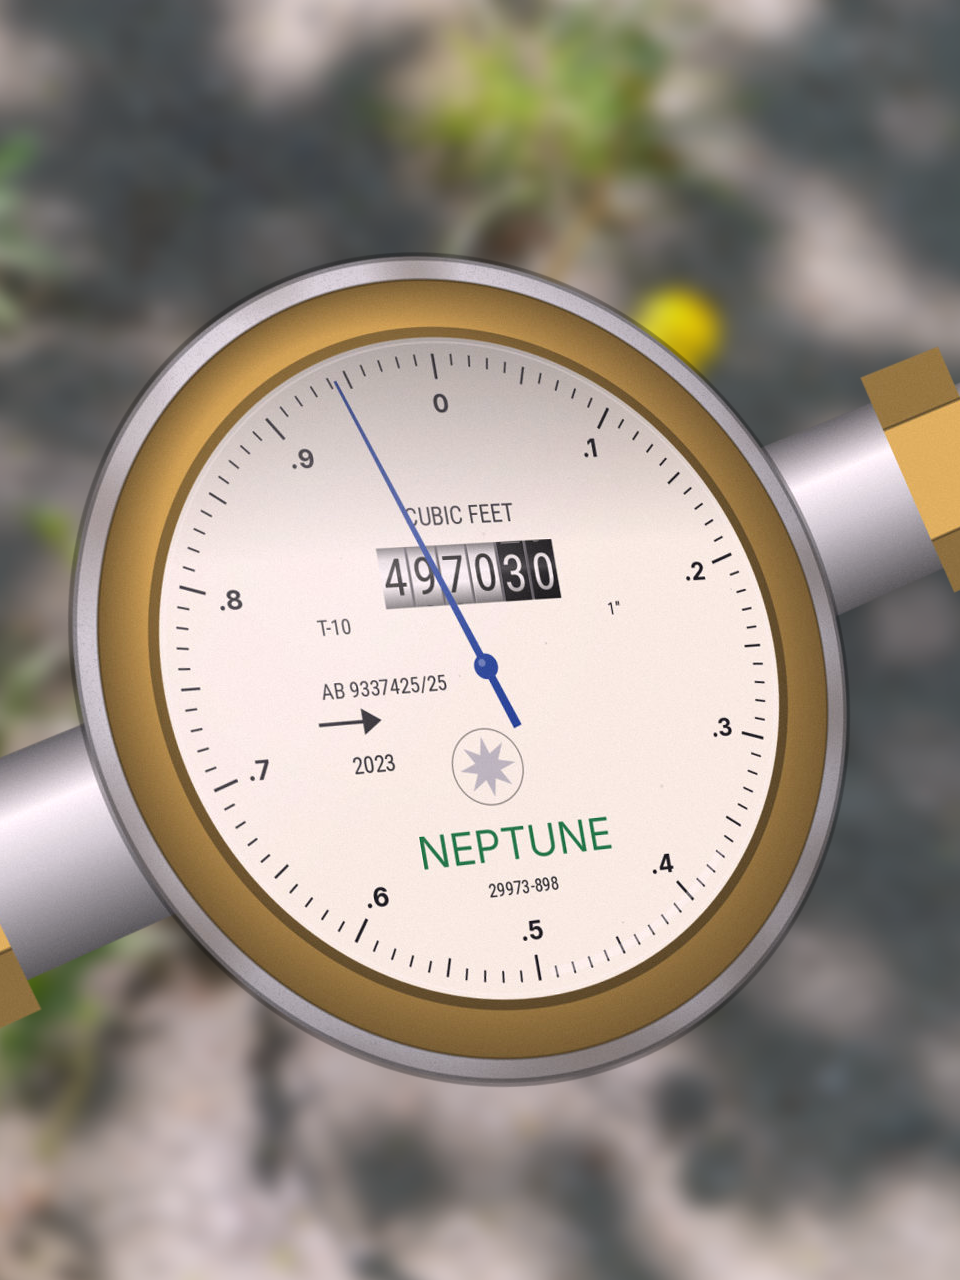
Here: 497029.94 ft³
